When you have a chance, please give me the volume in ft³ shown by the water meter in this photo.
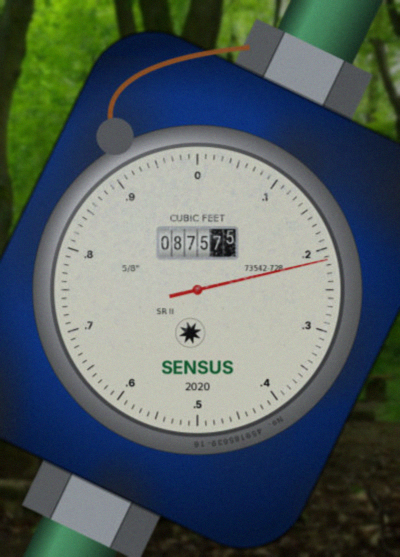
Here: 87575.21 ft³
